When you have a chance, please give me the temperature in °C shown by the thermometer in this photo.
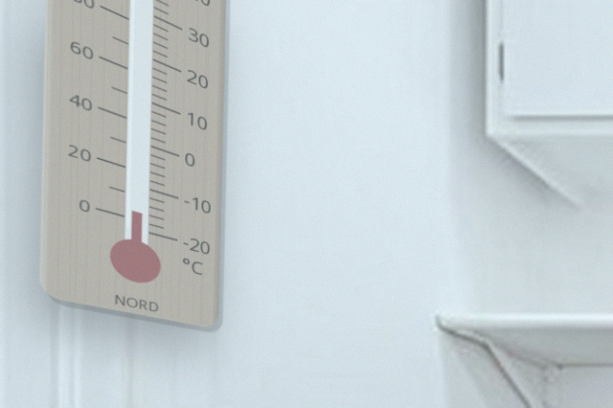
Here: -16 °C
